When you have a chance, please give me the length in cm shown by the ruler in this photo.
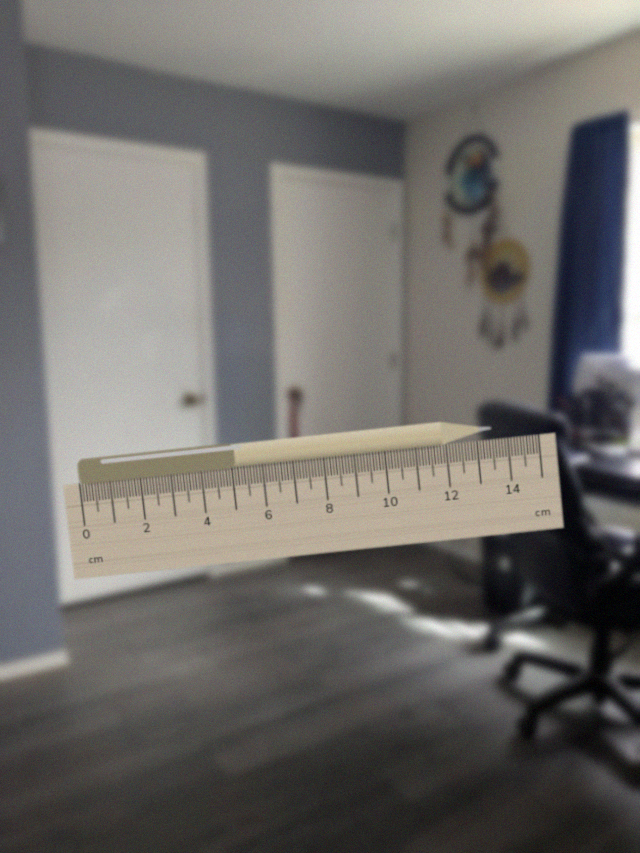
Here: 13.5 cm
